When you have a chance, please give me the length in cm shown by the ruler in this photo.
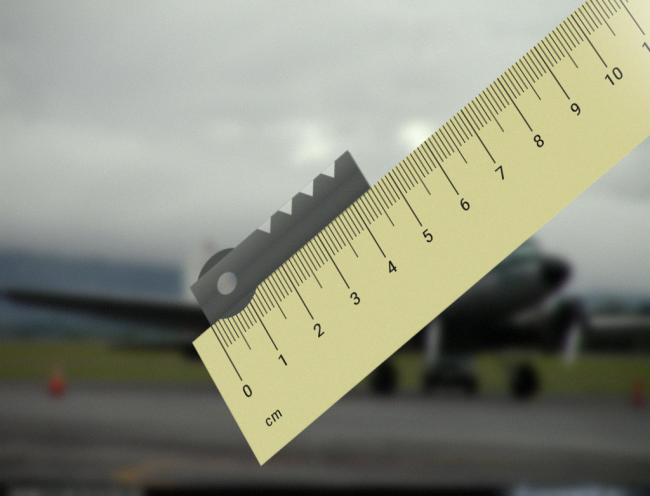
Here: 4.5 cm
